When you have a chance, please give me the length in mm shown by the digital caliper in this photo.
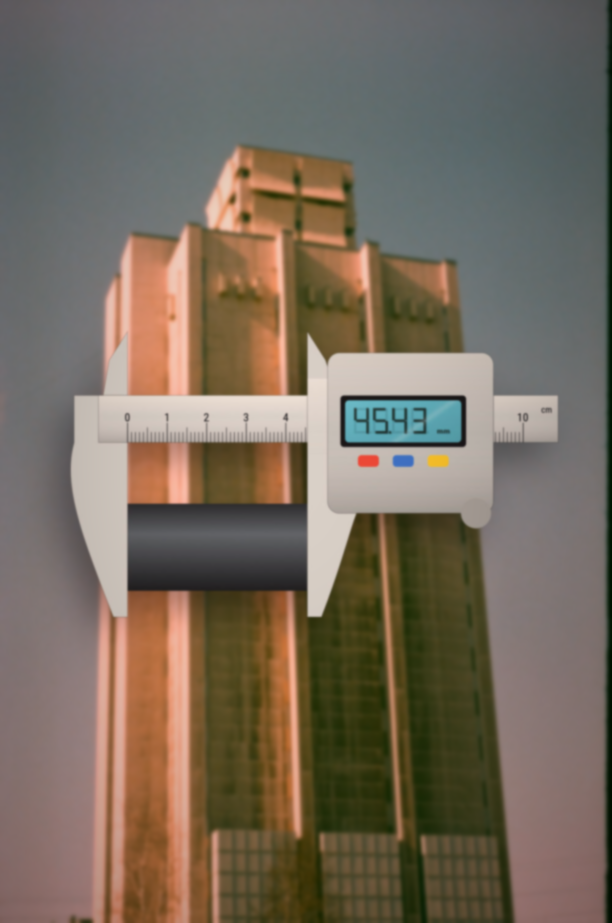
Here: 45.43 mm
